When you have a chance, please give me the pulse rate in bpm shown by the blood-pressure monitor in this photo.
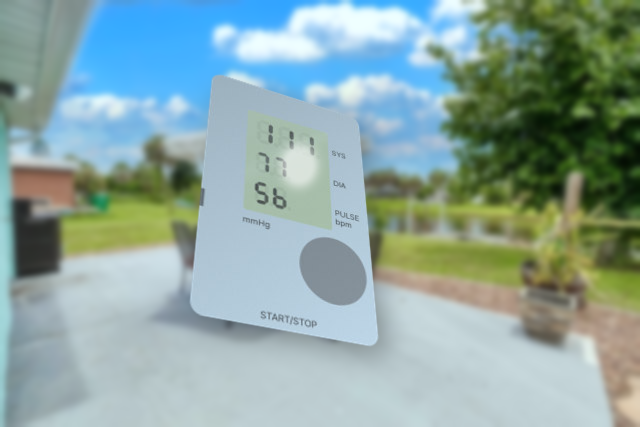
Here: 56 bpm
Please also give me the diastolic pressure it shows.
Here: 77 mmHg
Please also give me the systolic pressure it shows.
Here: 111 mmHg
